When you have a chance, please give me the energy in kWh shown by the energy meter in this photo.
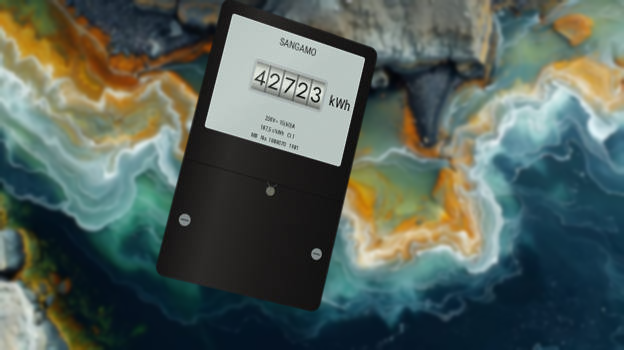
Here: 42723 kWh
